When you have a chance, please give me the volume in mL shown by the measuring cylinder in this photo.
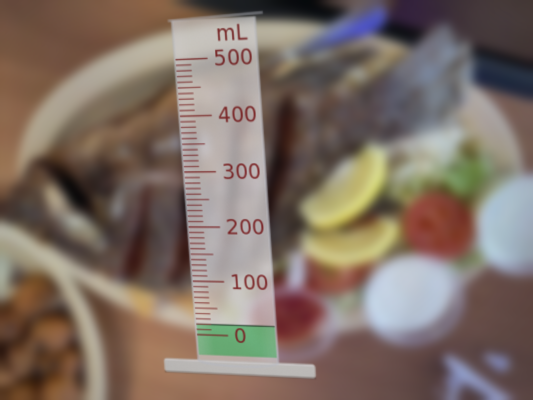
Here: 20 mL
